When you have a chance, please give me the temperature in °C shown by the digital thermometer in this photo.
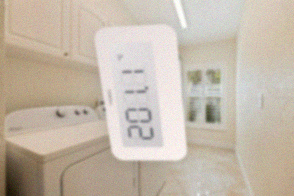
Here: 201.1 °C
